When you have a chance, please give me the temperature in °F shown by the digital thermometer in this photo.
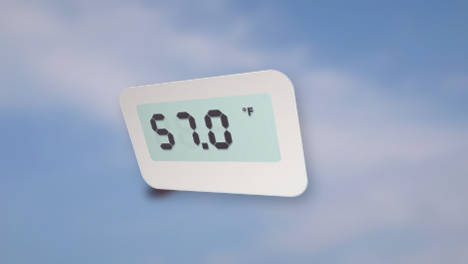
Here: 57.0 °F
